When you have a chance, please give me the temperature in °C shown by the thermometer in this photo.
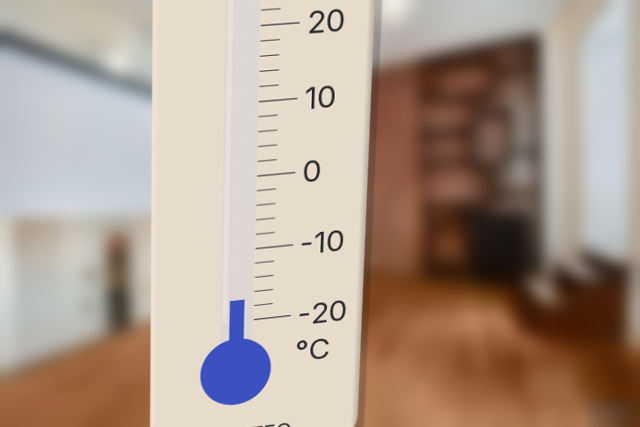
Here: -17 °C
